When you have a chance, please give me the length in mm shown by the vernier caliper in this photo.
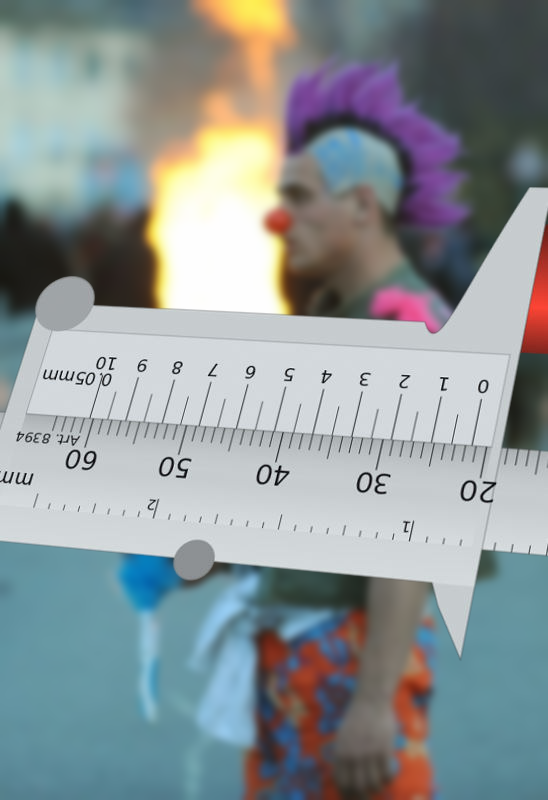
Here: 21.4 mm
